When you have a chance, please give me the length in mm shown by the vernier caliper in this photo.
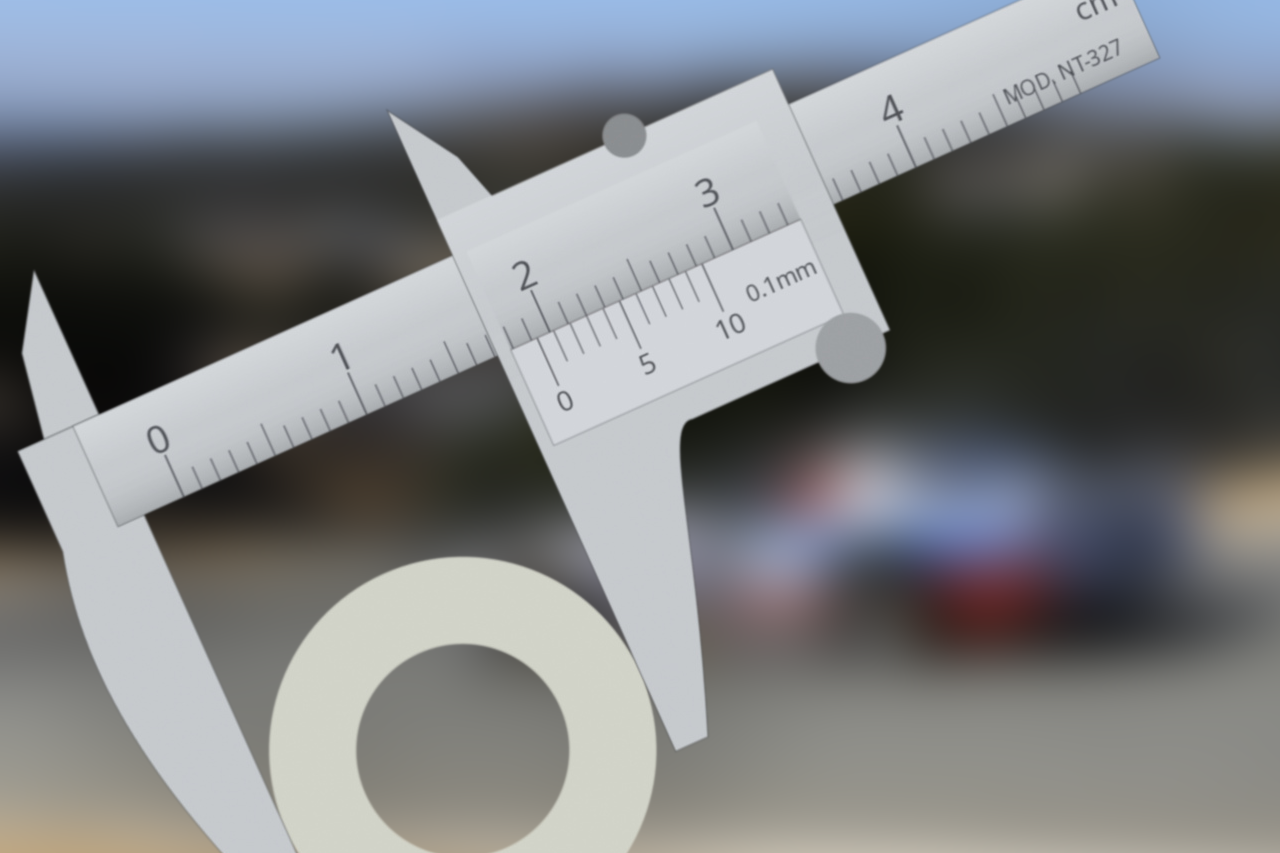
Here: 19.3 mm
